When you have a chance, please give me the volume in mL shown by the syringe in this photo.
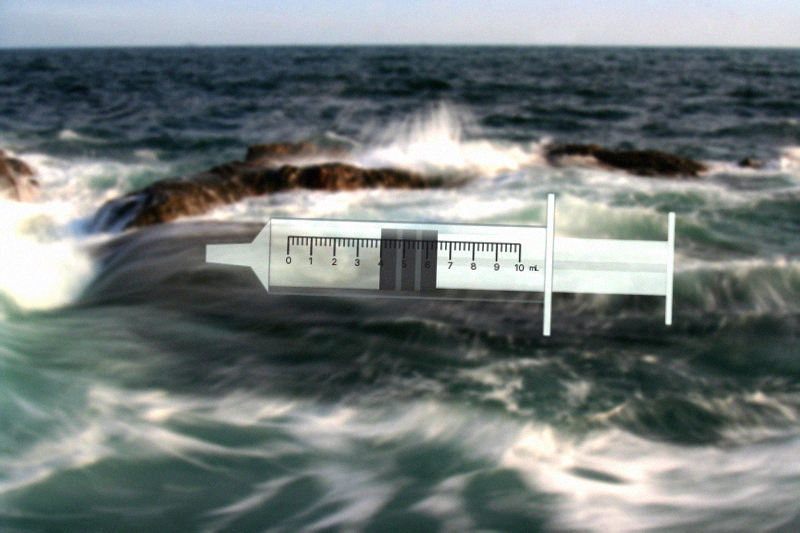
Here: 4 mL
